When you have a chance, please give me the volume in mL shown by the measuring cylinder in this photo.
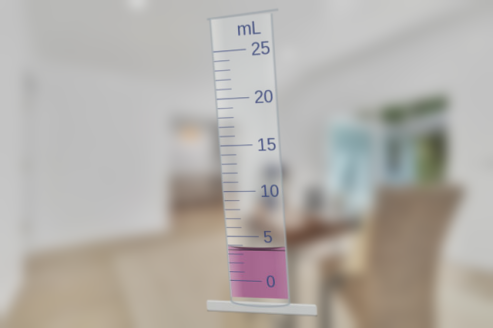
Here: 3.5 mL
